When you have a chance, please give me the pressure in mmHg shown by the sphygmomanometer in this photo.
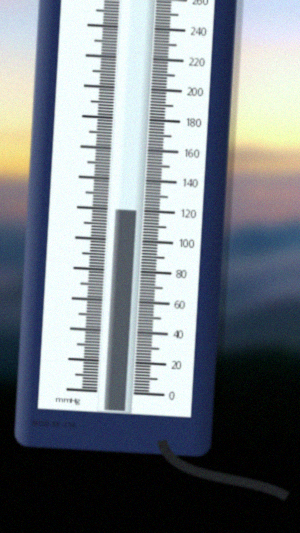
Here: 120 mmHg
